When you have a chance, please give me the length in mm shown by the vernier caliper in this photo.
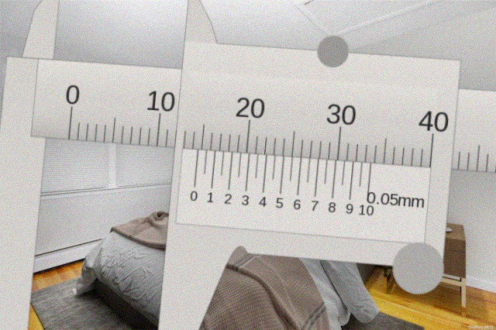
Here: 14.6 mm
